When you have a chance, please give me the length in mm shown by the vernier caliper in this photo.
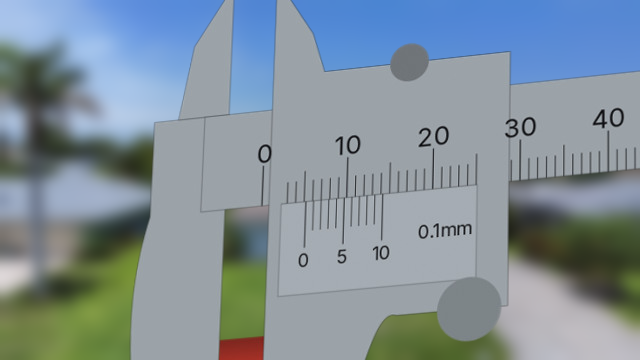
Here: 5.2 mm
